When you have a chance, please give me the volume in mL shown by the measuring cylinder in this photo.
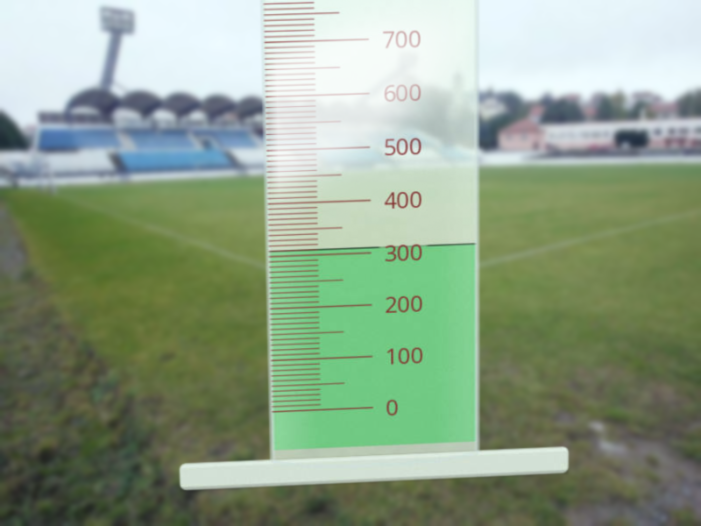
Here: 310 mL
